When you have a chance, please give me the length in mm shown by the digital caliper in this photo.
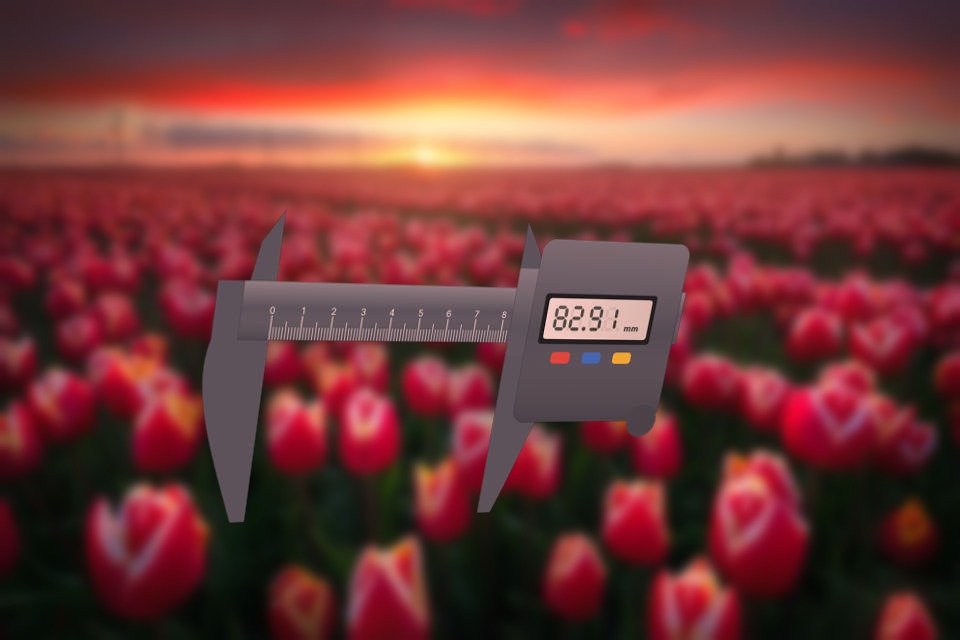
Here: 82.91 mm
